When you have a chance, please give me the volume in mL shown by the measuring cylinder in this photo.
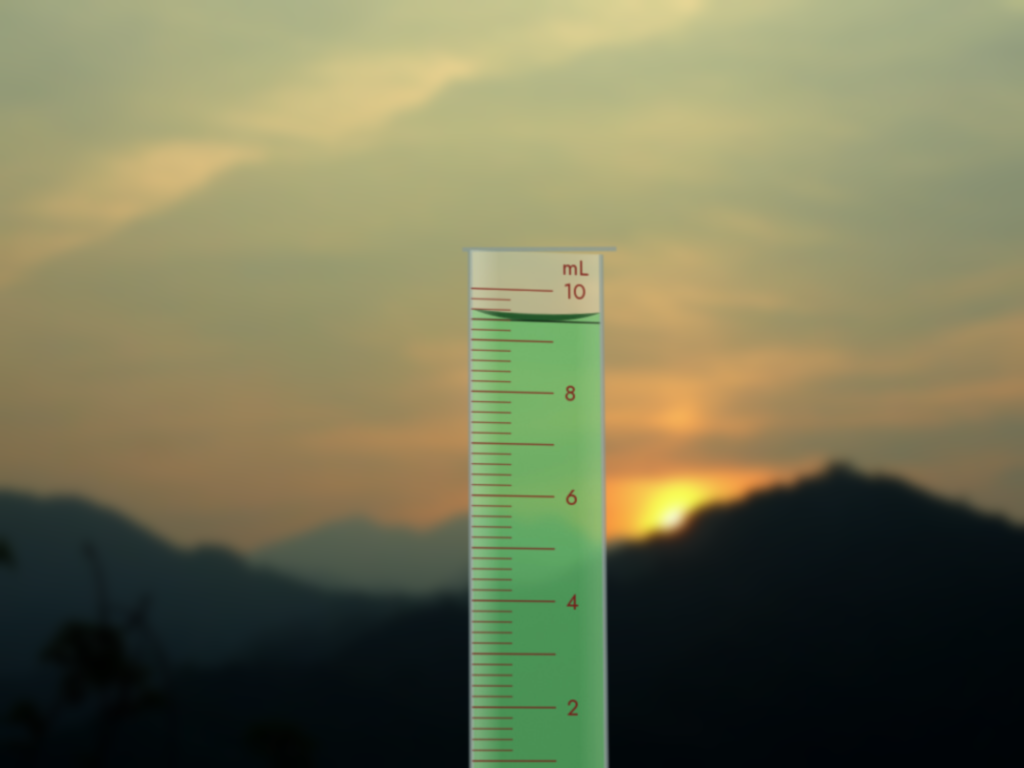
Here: 9.4 mL
